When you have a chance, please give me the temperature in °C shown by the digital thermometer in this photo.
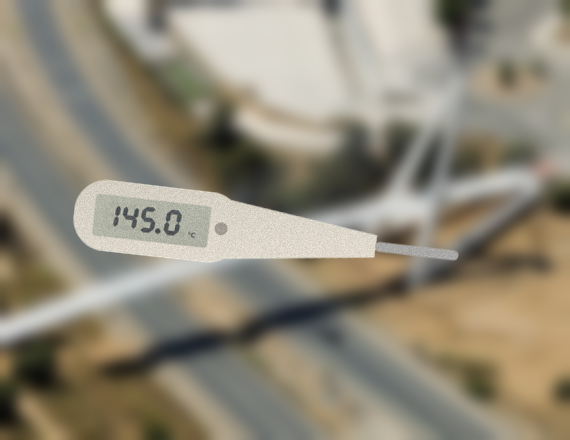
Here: 145.0 °C
